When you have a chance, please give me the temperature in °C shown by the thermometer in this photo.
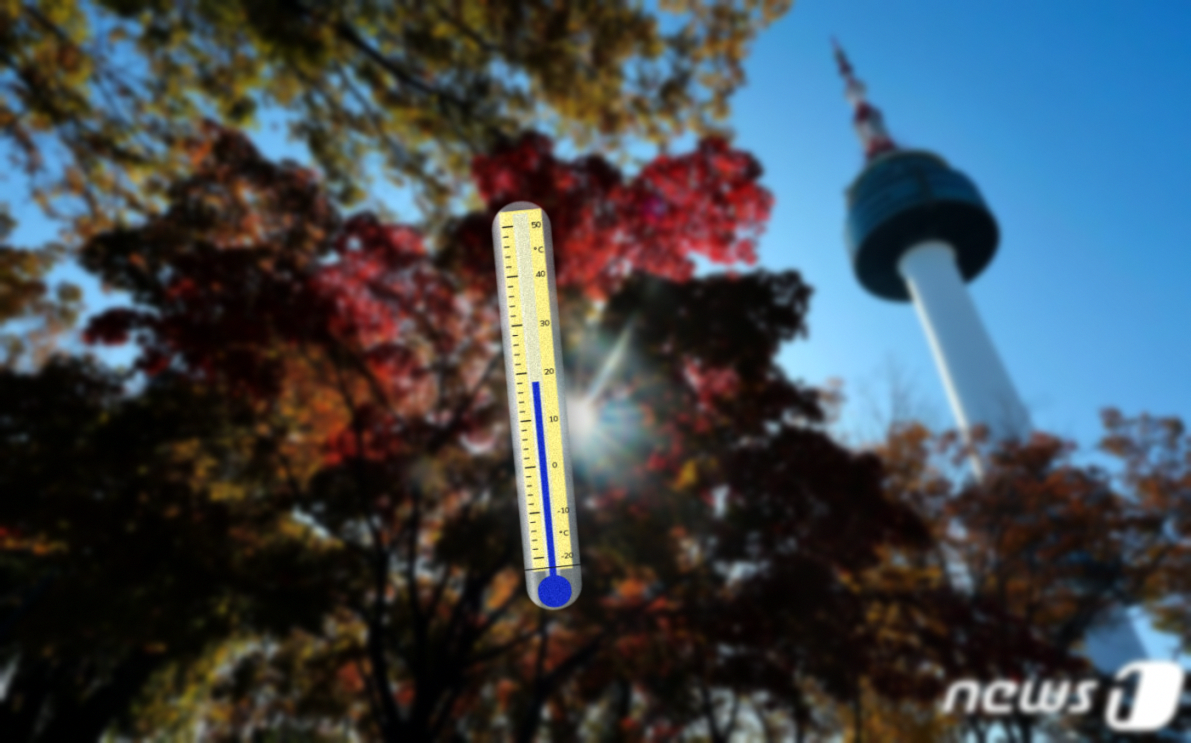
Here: 18 °C
